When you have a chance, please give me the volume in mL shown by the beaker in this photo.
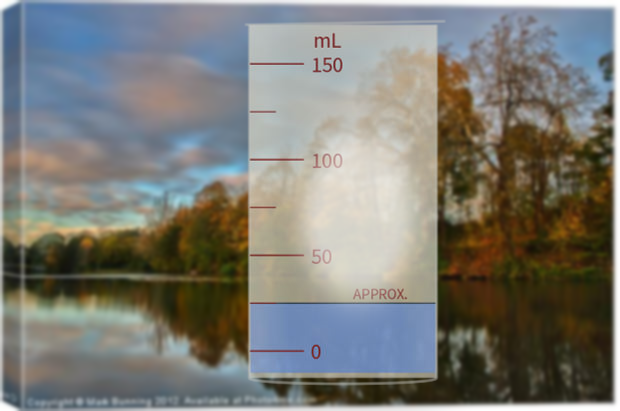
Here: 25 mL
